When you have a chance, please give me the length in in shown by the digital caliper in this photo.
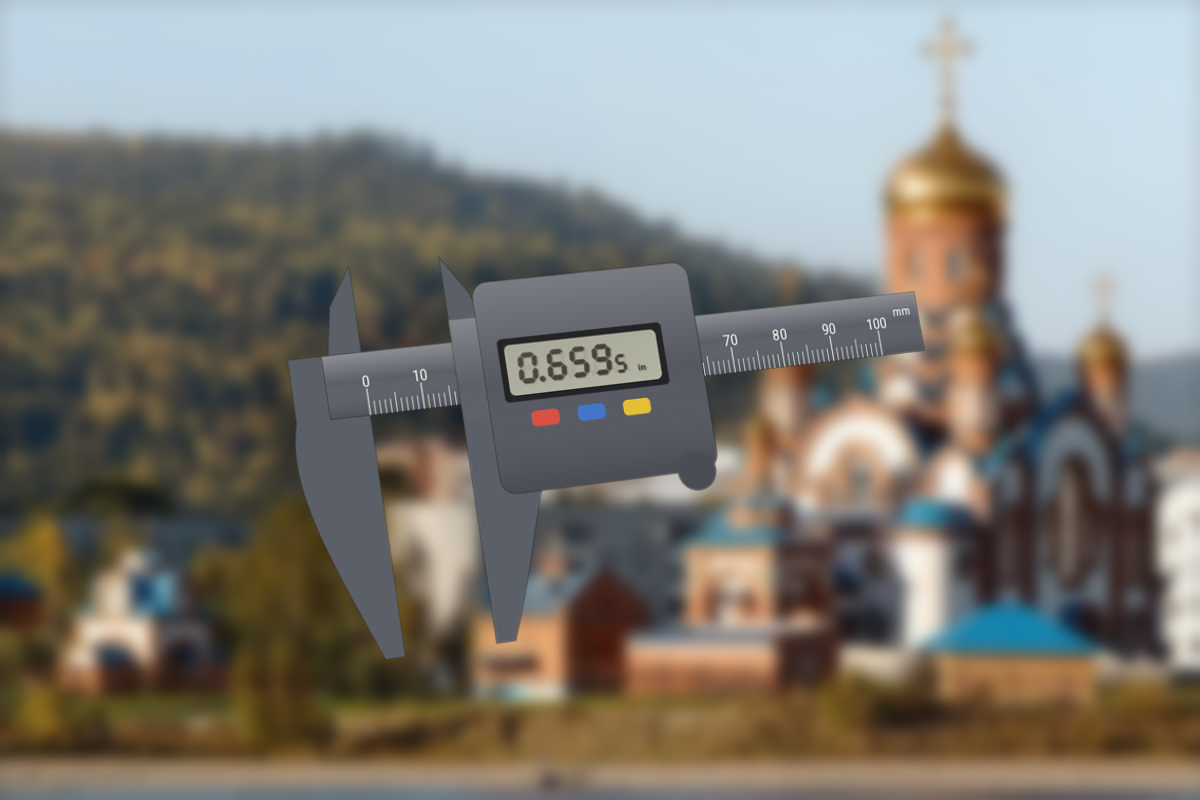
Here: 0.6595 in
